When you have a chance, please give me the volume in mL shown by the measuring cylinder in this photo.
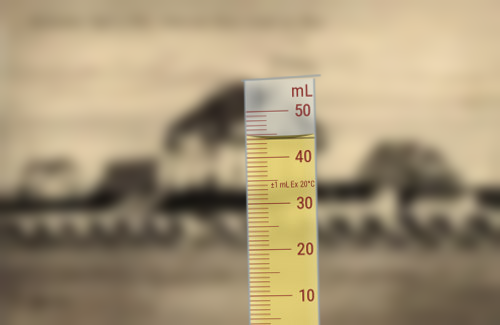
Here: 44 mL
